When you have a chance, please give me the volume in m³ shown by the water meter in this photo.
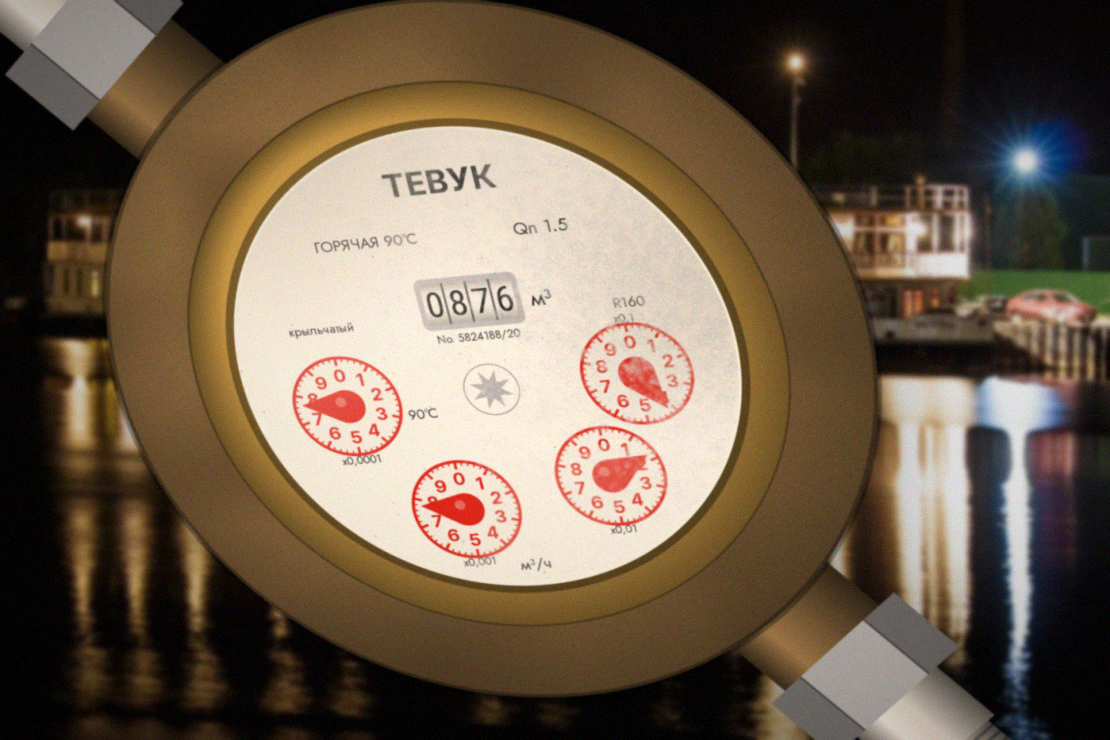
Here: 876.4177 m³
